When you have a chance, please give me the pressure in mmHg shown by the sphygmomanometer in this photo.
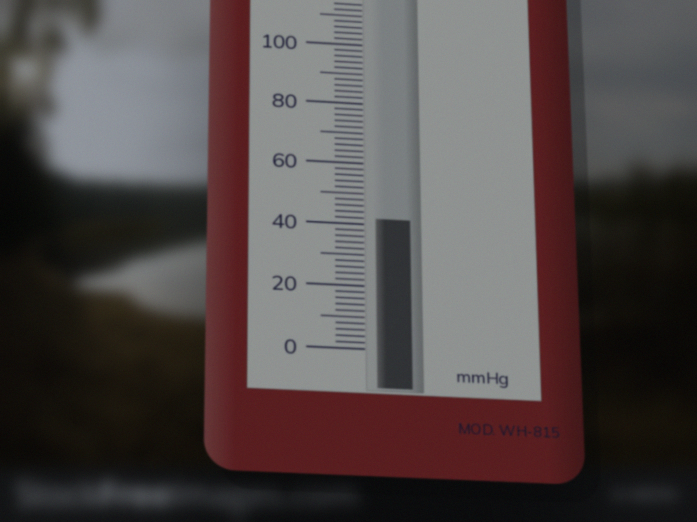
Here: 42 mmHg
